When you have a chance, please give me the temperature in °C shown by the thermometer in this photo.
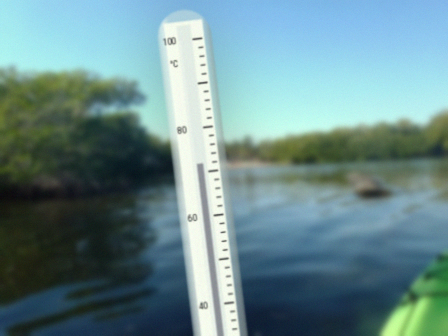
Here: 72 °C
